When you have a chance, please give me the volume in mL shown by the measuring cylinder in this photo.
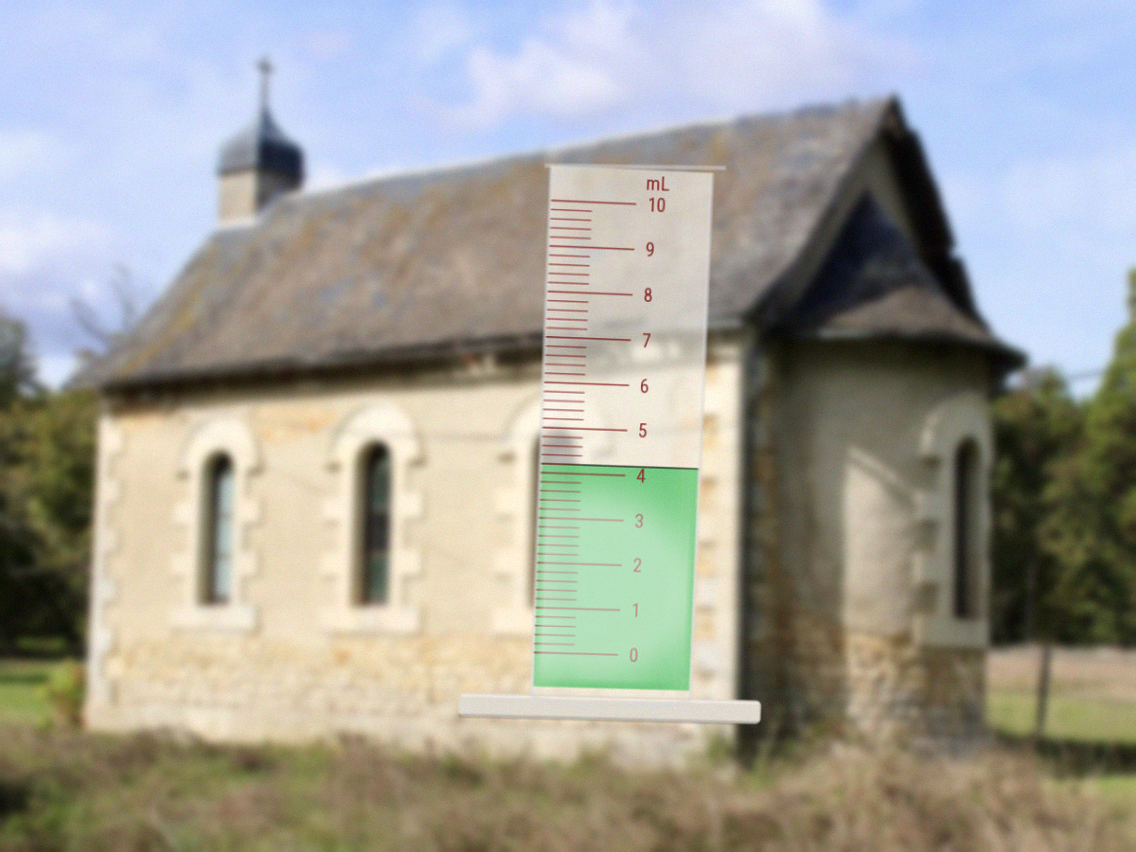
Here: 4.2 mL
